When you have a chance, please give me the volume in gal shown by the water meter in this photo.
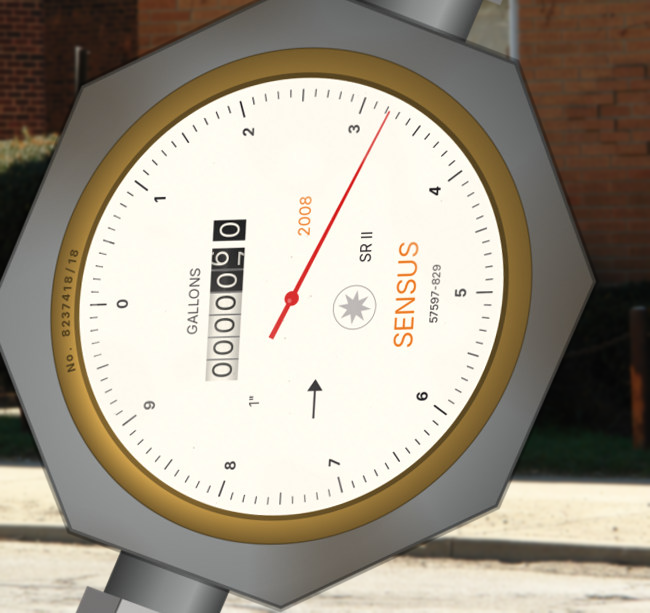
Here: 63.2 gal
